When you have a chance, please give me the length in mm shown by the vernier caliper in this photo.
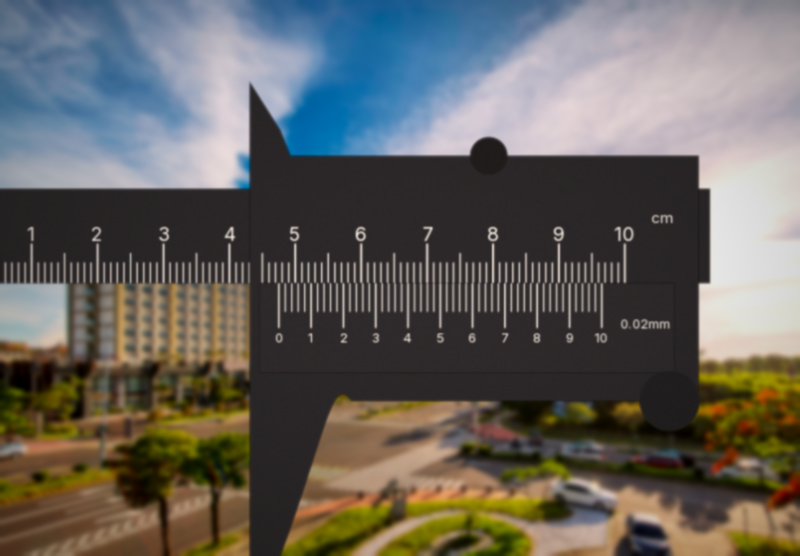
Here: 47.5 mm
